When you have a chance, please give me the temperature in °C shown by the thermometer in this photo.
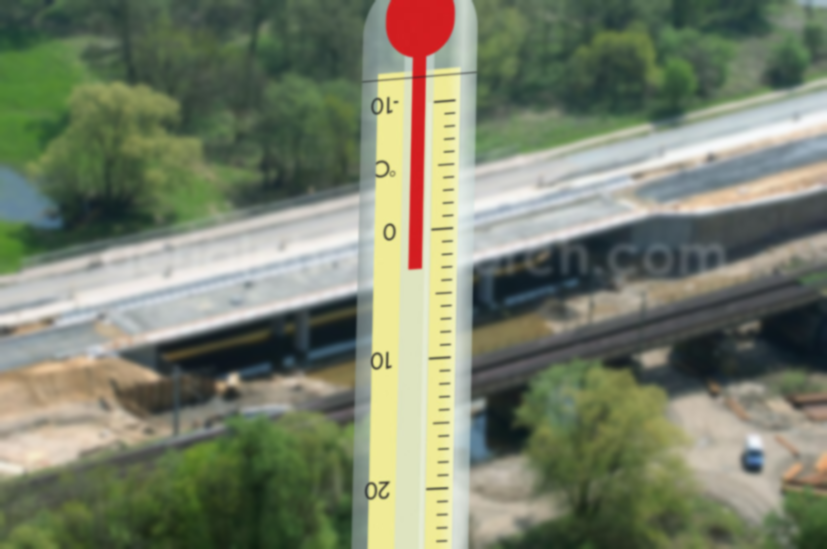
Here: 3 °C
